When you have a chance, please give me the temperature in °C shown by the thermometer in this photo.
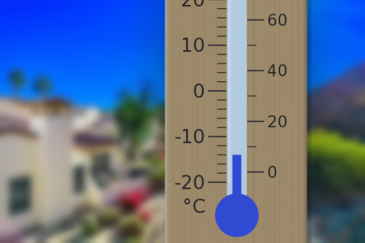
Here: -14 °C
